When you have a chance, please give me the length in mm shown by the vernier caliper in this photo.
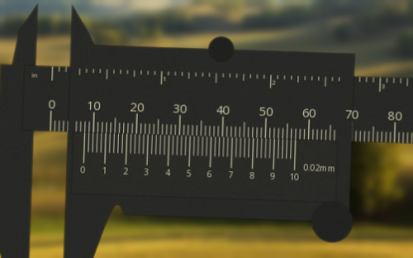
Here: 8.0 mm
